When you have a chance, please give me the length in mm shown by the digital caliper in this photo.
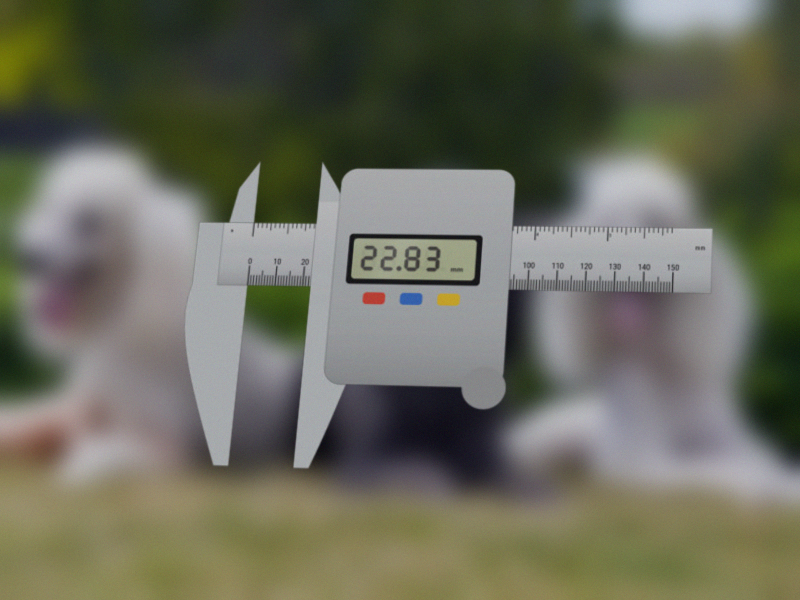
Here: 22.83 mm
